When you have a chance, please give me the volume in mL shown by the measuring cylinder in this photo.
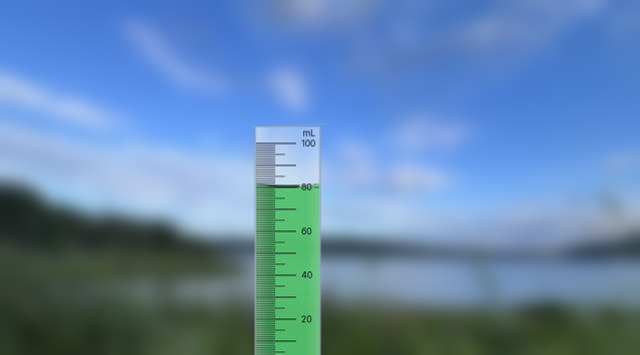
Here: 80 mL
